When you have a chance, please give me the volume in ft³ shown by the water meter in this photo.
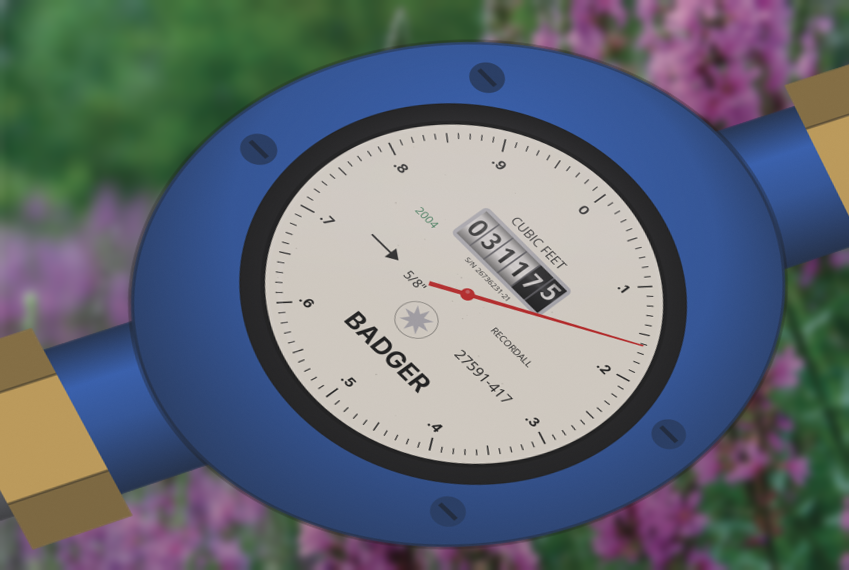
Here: 31175.16 ft³
